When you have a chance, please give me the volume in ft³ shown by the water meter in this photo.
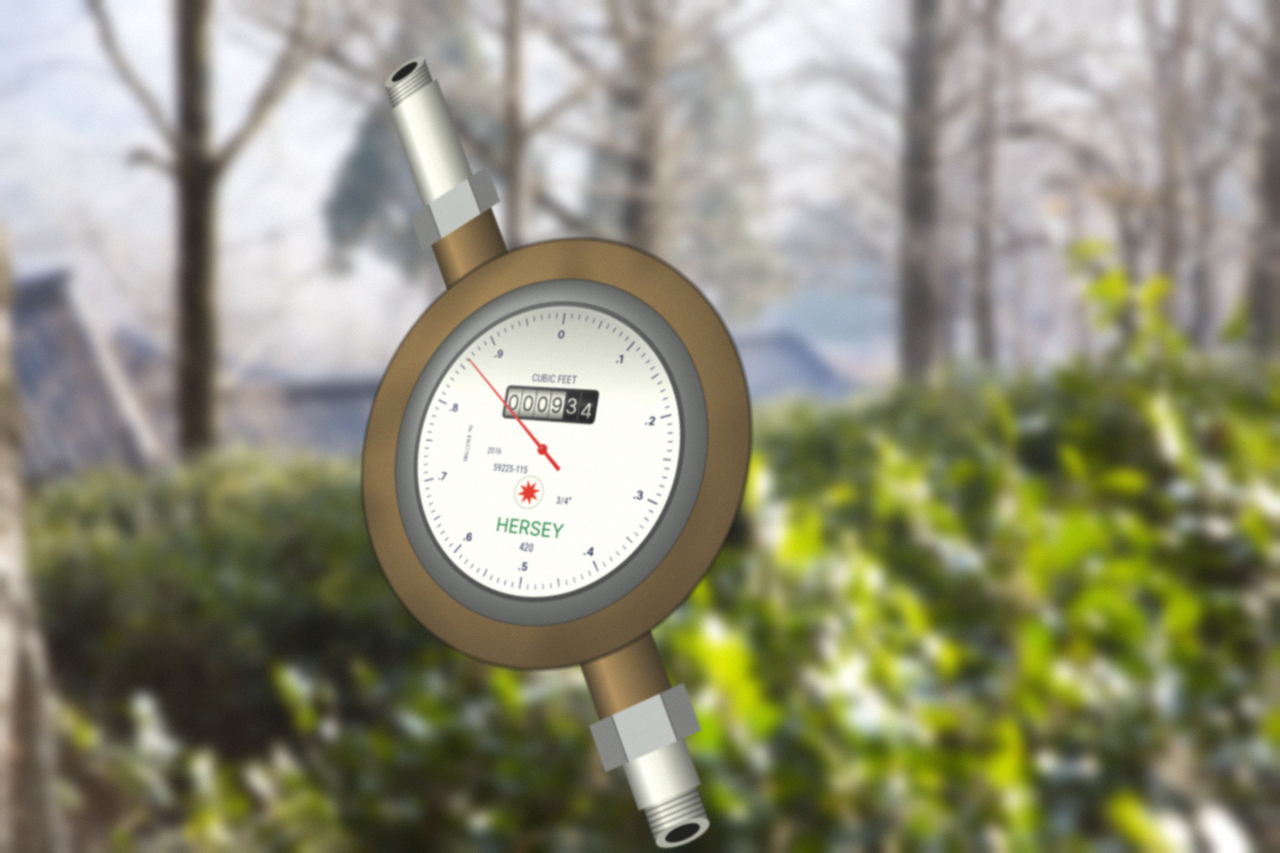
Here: 933.86 ft³
